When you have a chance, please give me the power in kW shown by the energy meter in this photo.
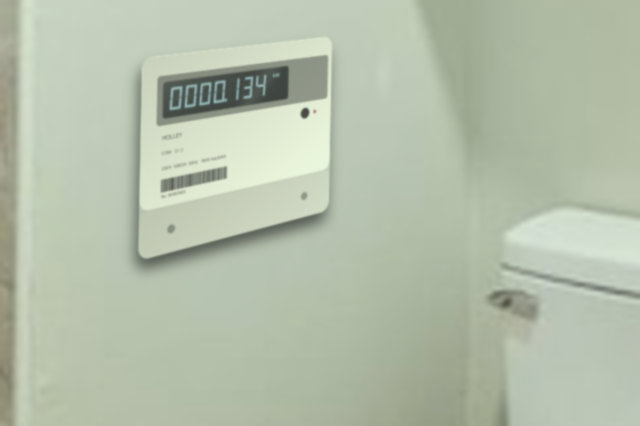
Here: 0.134 kW
